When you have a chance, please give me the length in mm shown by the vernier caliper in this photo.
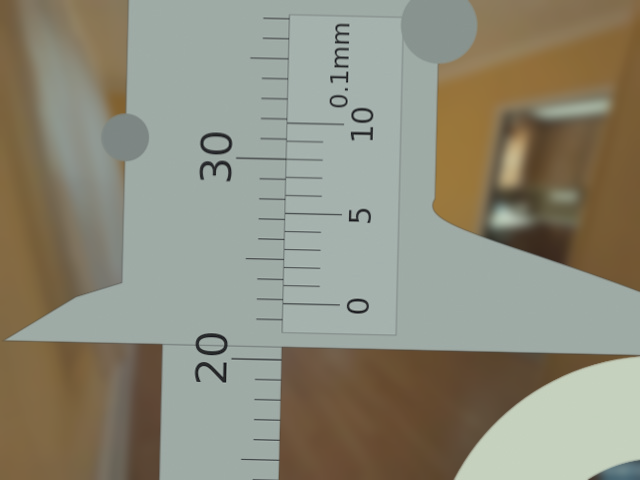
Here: 22.8 mm
